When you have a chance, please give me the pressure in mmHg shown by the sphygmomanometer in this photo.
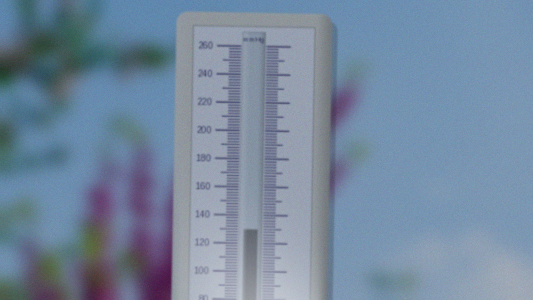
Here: 130 mmHg
